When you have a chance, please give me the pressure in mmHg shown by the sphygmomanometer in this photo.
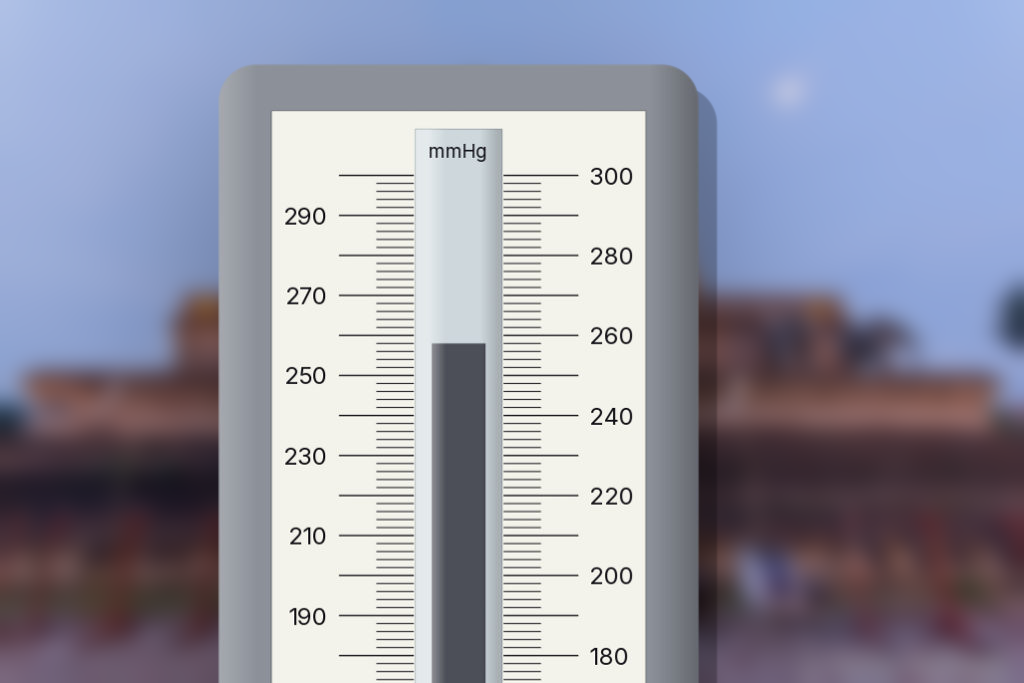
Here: 258 mmHg
